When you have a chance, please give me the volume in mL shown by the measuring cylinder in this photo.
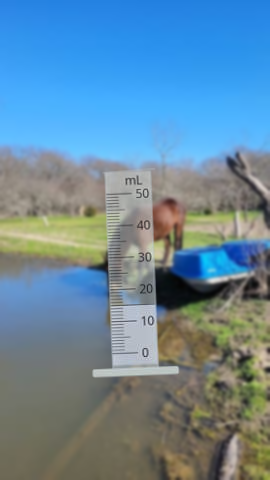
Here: 15 mL
